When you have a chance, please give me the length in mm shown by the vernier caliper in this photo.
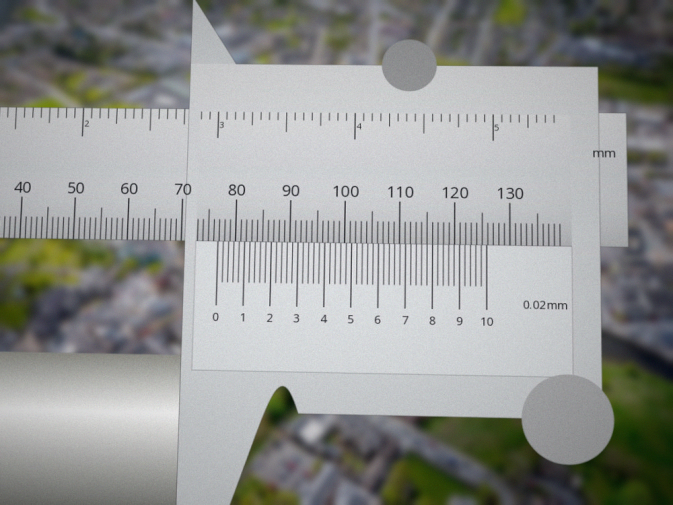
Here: 76.8 mm
